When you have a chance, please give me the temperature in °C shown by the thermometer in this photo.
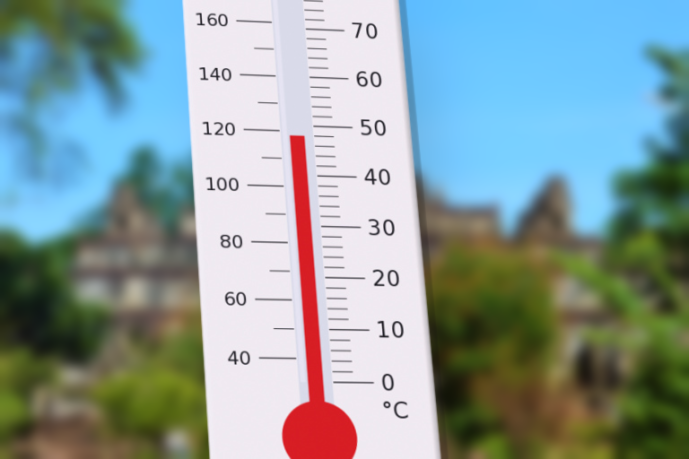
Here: 48 °C
